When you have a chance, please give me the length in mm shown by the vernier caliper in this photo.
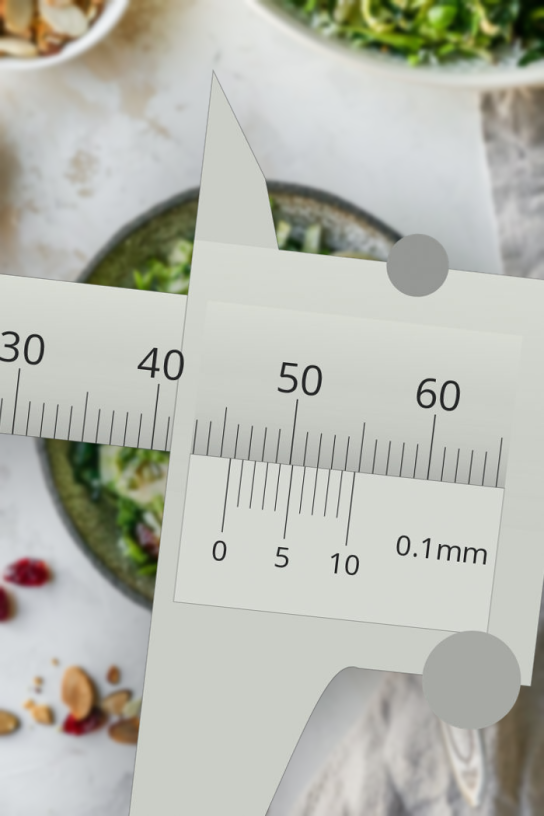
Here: 45.7 mm
